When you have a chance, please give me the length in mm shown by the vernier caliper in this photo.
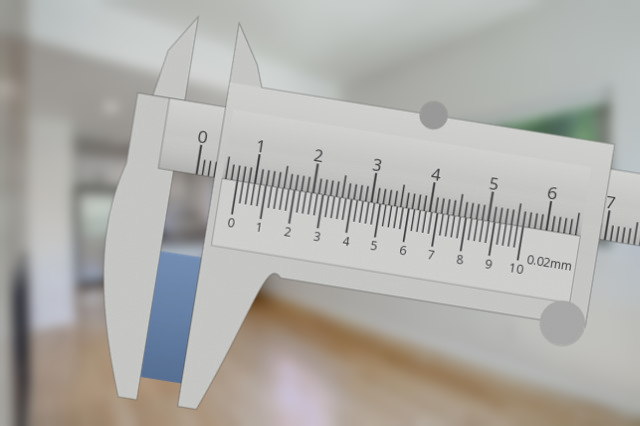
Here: 7.0 mm
